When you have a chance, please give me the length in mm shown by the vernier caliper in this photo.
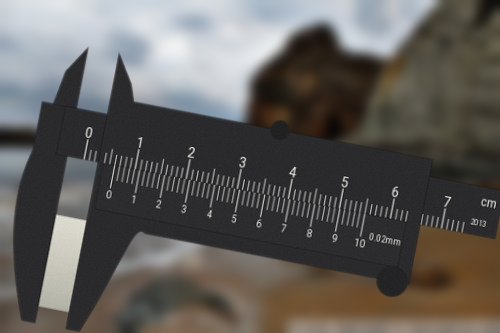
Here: 6.0 mm
